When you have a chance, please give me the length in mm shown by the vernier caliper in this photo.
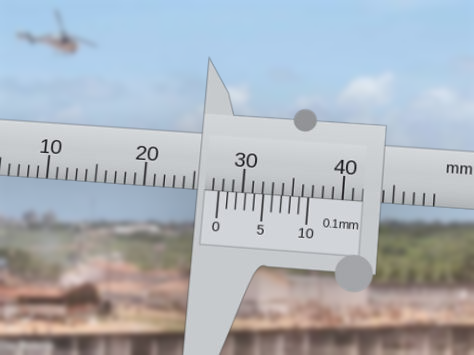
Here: 27.6 mm
